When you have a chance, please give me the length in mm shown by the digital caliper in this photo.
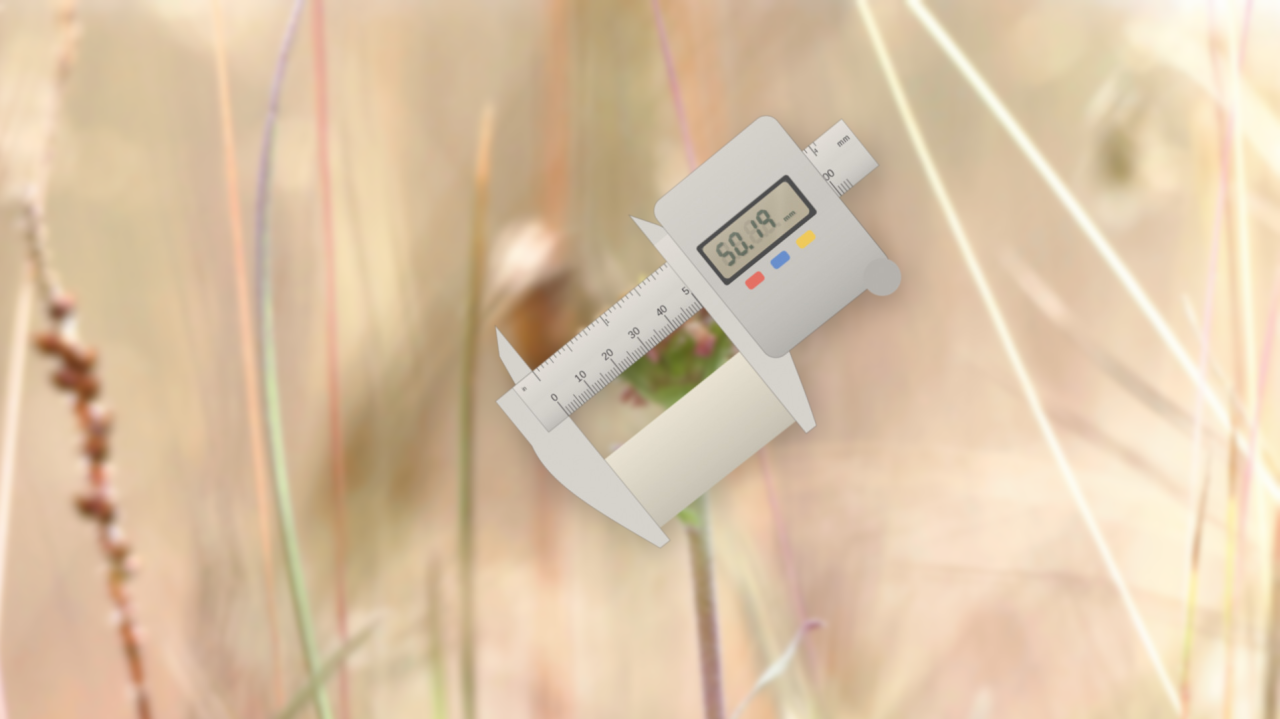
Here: 50.19 mm
